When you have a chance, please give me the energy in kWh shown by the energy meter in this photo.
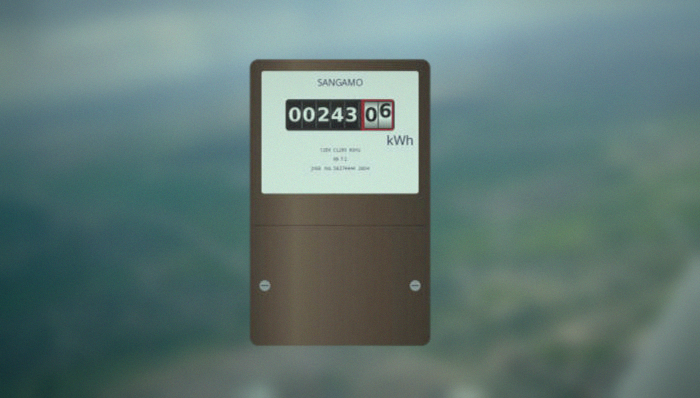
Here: 243.06 kWh
